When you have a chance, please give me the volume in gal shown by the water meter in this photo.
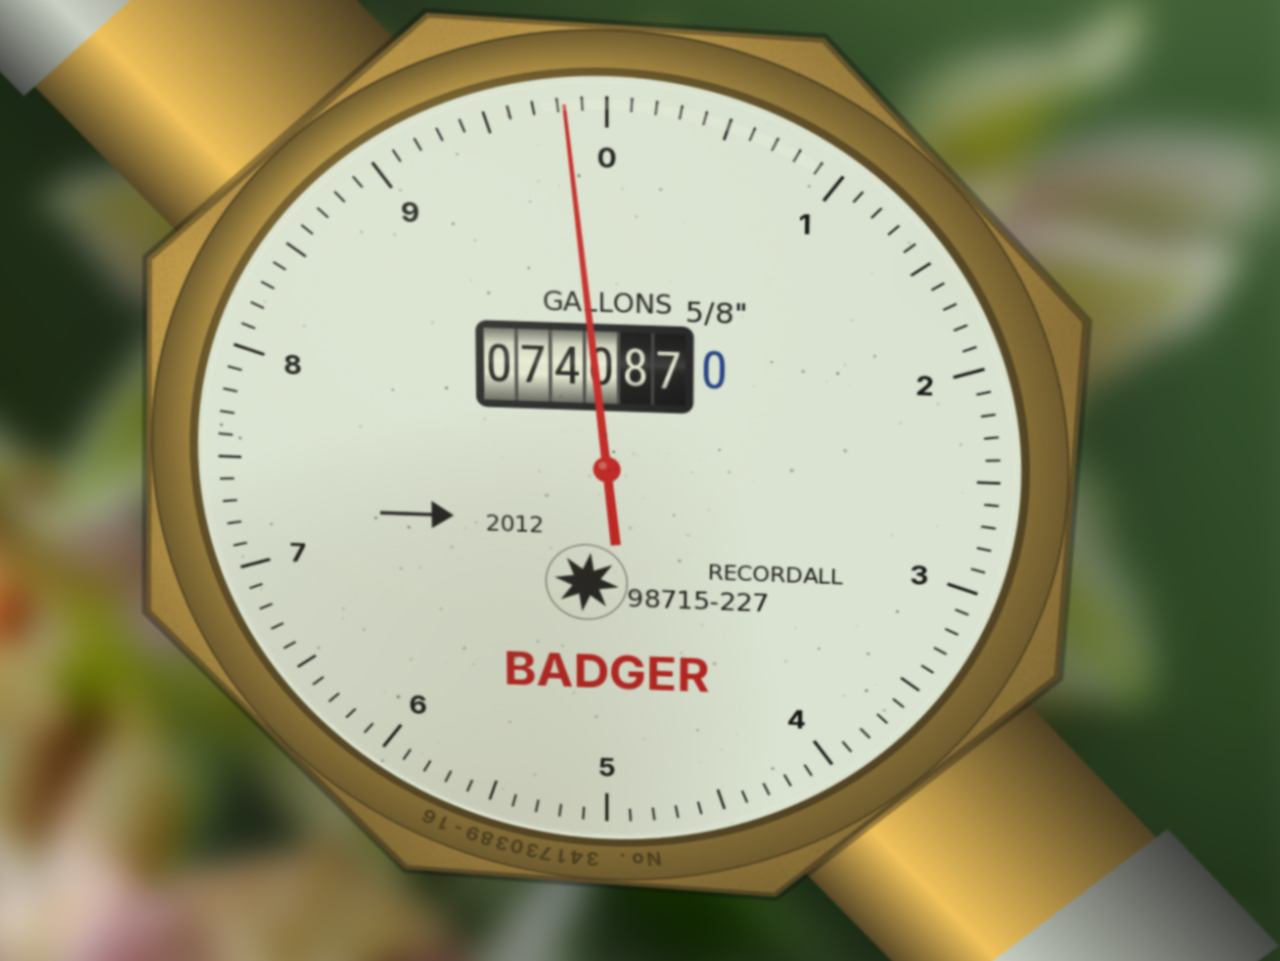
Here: 740869.8 gal
